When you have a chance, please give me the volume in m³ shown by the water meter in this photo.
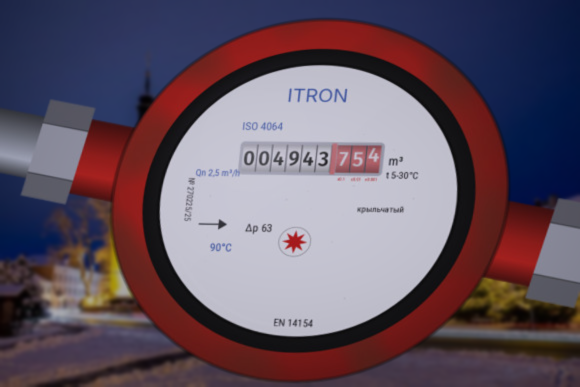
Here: 4943.754 m³
